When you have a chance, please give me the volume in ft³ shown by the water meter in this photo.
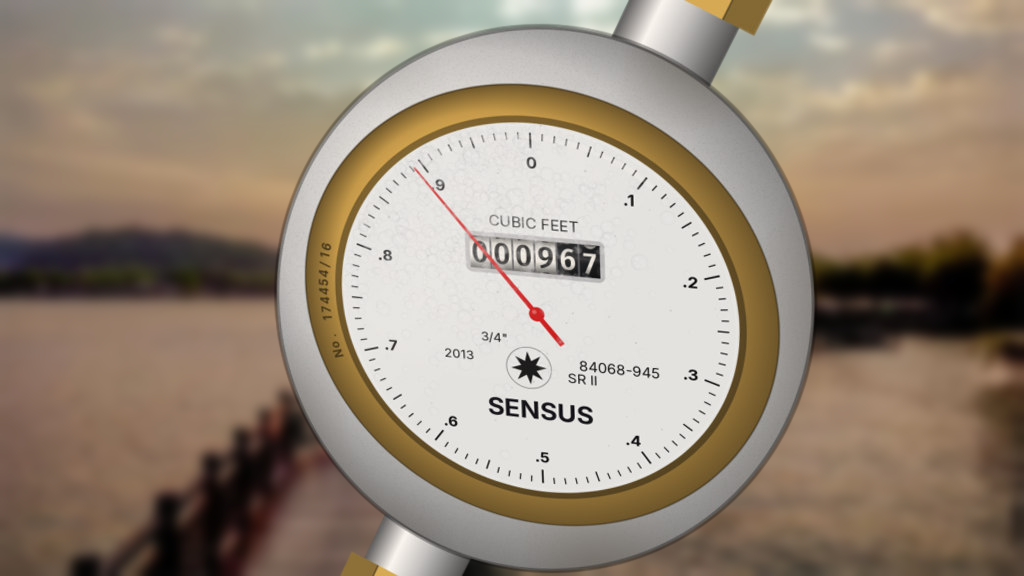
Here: 966.89 ft³
